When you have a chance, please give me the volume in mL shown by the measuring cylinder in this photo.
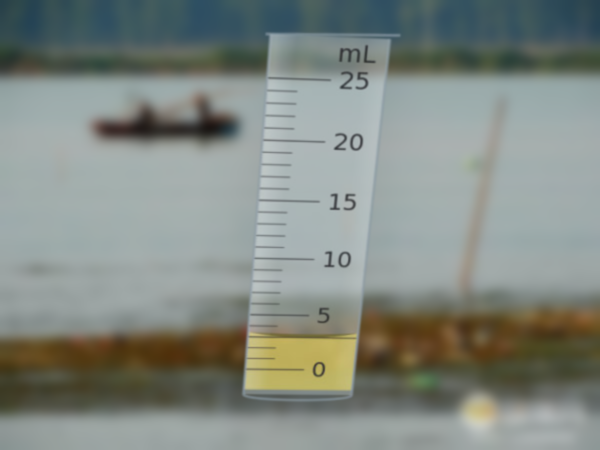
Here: 3 mL
